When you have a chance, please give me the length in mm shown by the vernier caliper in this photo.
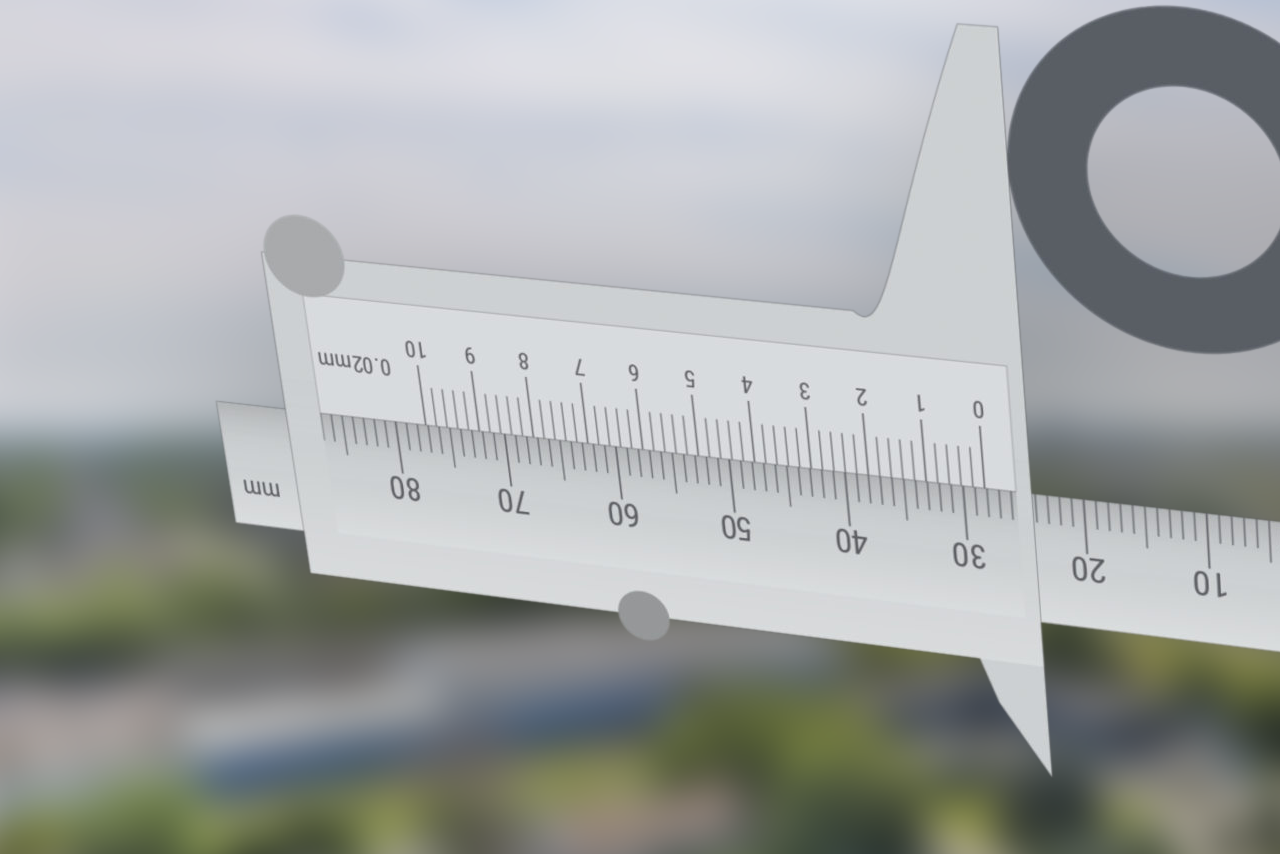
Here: 28.2 mm
